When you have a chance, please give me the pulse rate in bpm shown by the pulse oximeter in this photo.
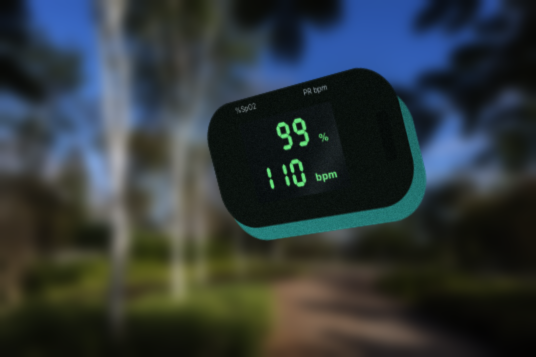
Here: 110 bpm
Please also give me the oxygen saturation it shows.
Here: 99 %
